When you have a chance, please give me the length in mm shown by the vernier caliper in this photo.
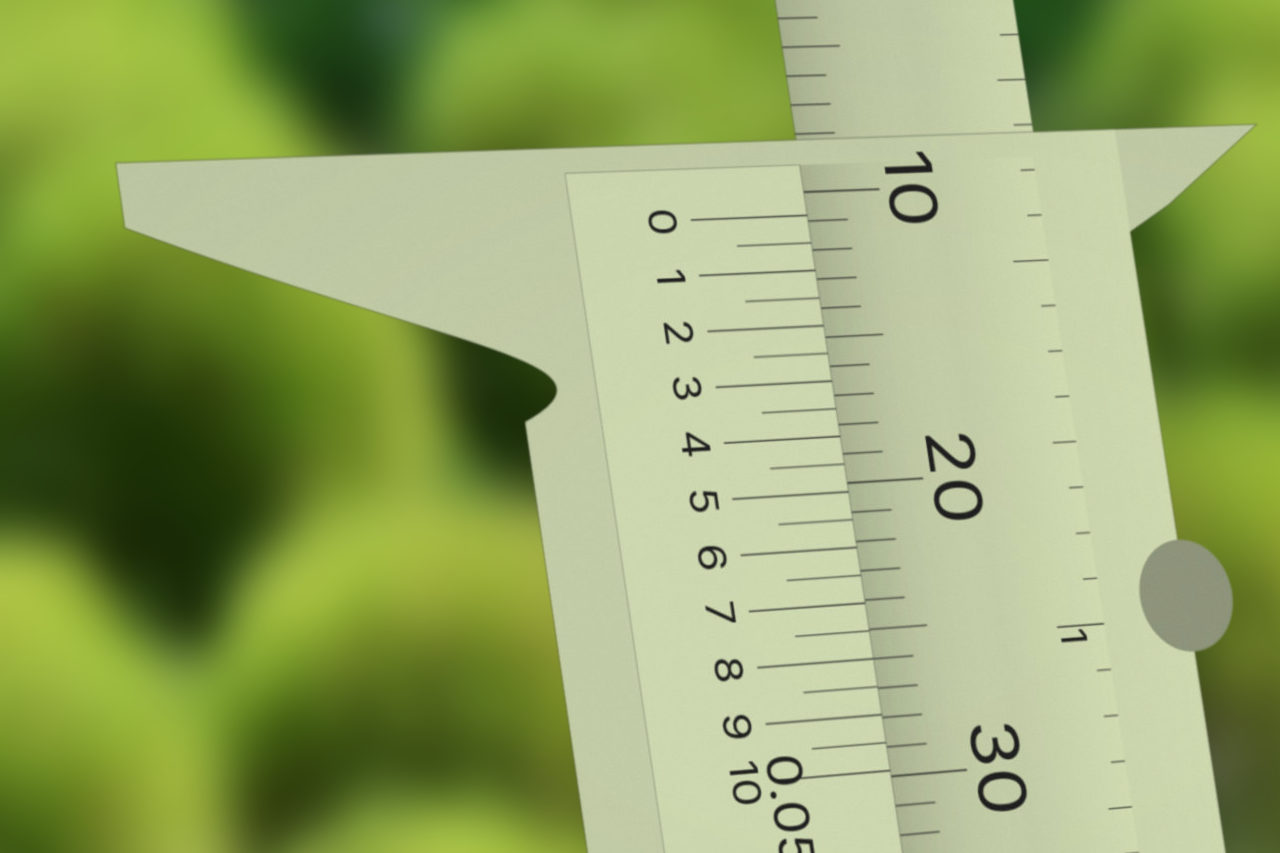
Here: 10.80 mm
